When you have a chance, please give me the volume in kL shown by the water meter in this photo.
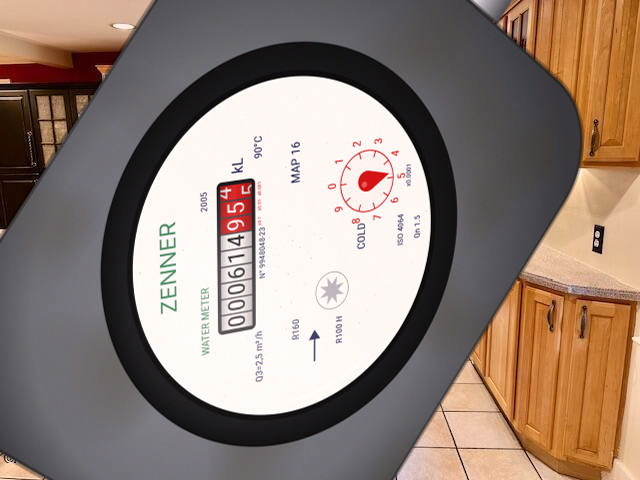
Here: 614.9544 kL
